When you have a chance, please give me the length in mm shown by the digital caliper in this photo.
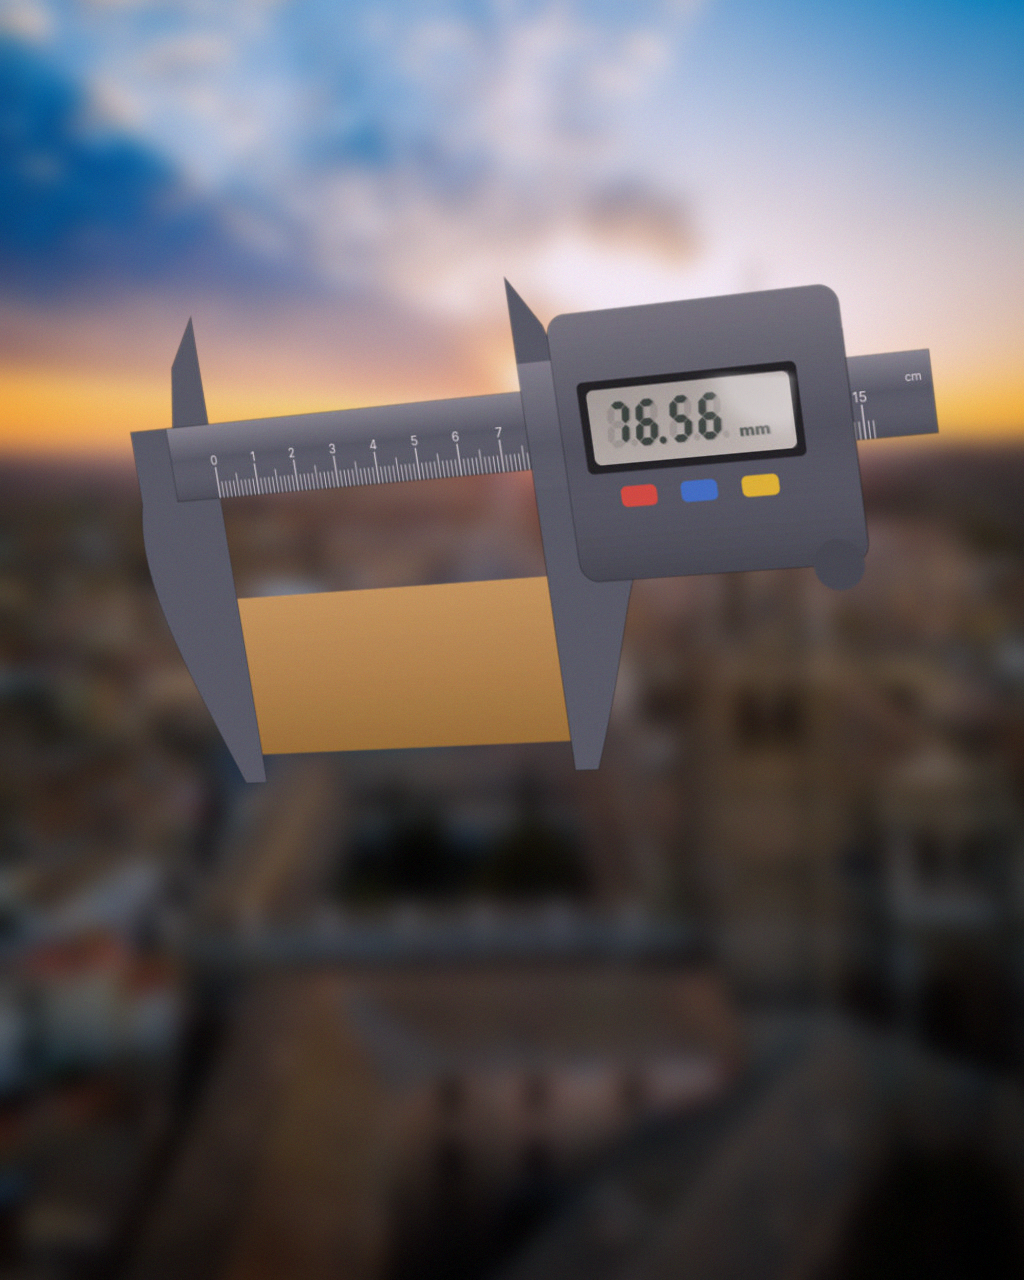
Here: 76.56 mm
